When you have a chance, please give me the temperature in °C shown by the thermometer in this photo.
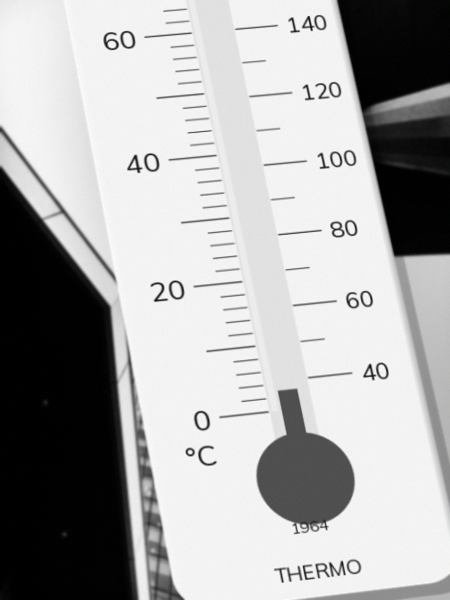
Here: 3 °C
